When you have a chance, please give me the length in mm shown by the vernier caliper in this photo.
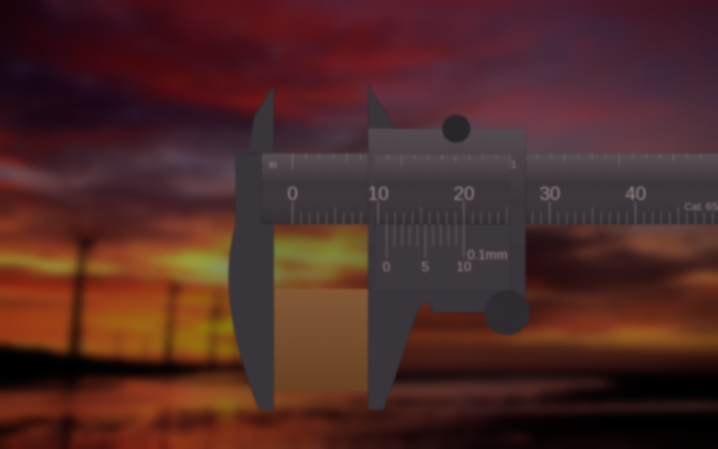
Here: 11.0 mm
